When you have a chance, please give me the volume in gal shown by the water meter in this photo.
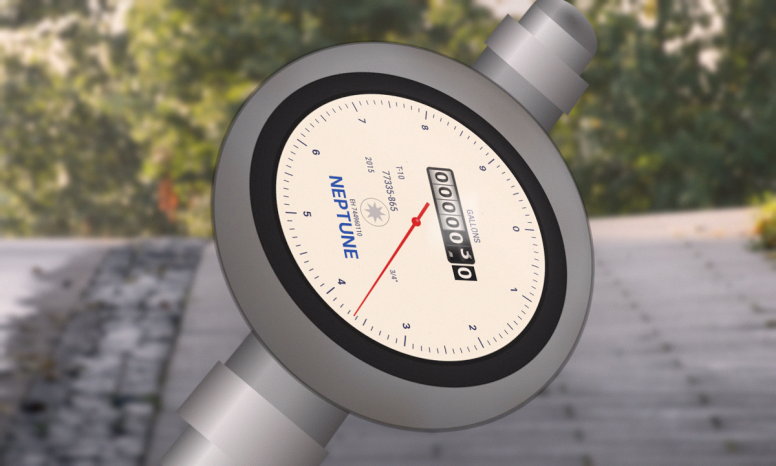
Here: 33.6 gal
